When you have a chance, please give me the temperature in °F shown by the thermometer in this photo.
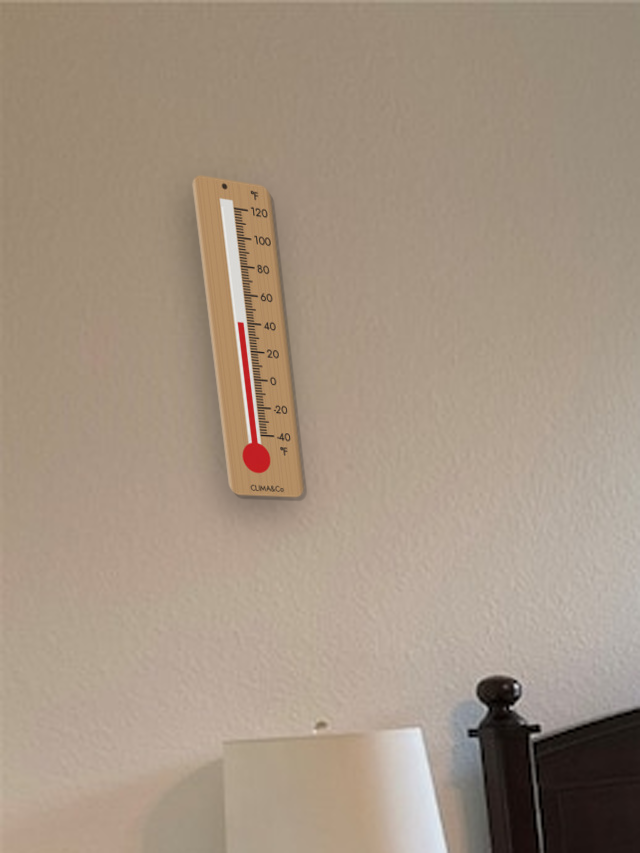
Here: 40 °F
